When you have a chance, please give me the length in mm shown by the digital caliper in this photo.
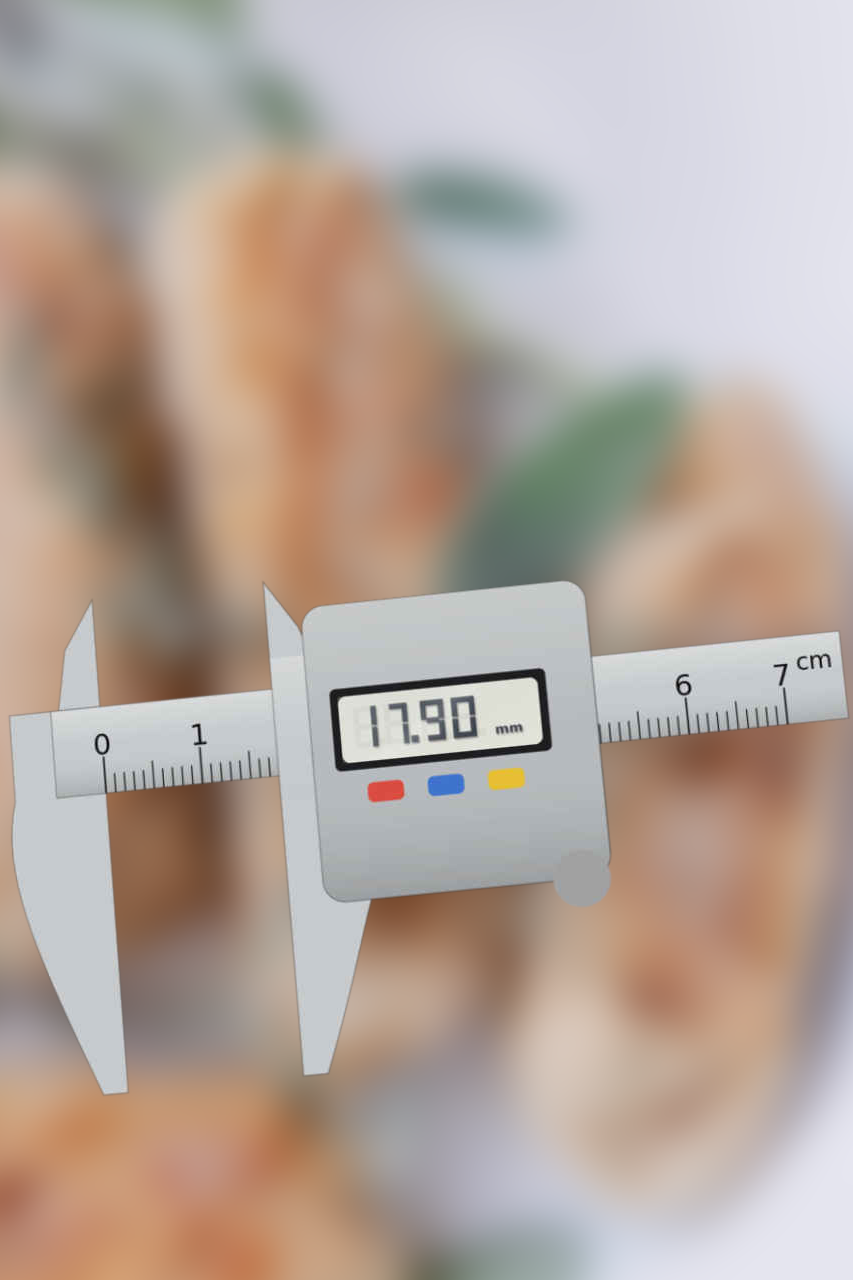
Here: 17.90 mm
